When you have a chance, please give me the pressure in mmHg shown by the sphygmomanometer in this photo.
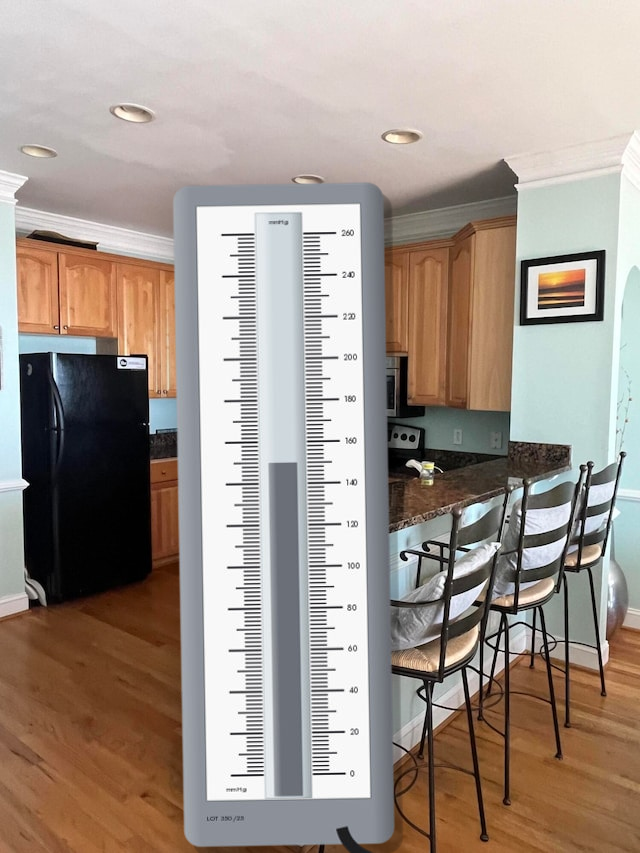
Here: 150 mmHg
